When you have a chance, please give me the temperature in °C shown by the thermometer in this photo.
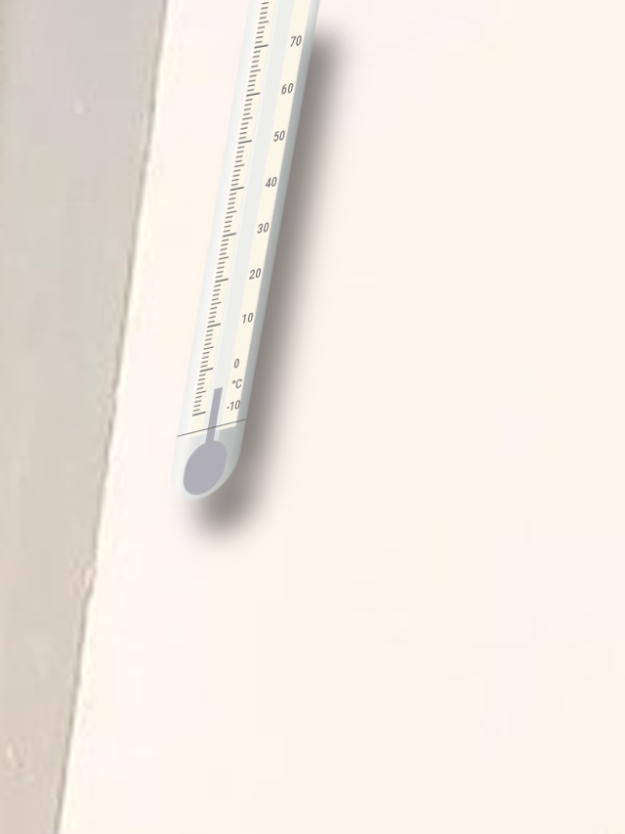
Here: -5 °C
